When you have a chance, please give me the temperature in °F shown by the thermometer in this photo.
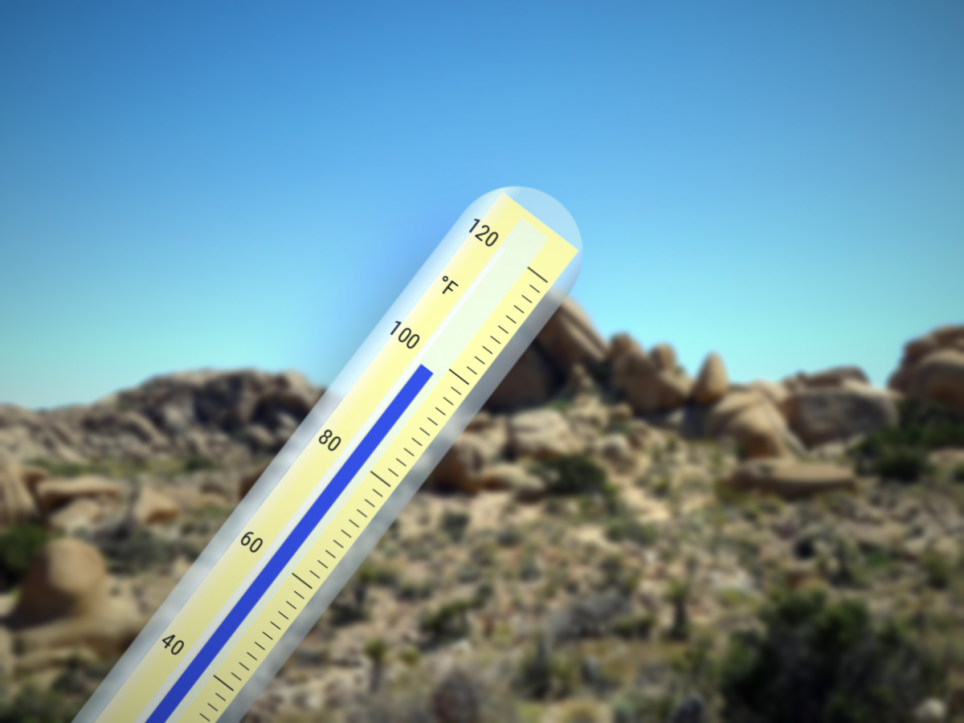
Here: 98 °F
